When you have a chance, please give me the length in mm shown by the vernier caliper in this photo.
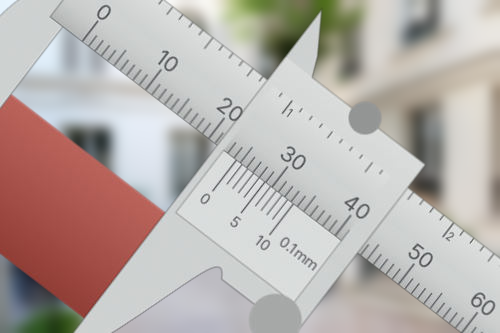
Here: 24.4 mm
